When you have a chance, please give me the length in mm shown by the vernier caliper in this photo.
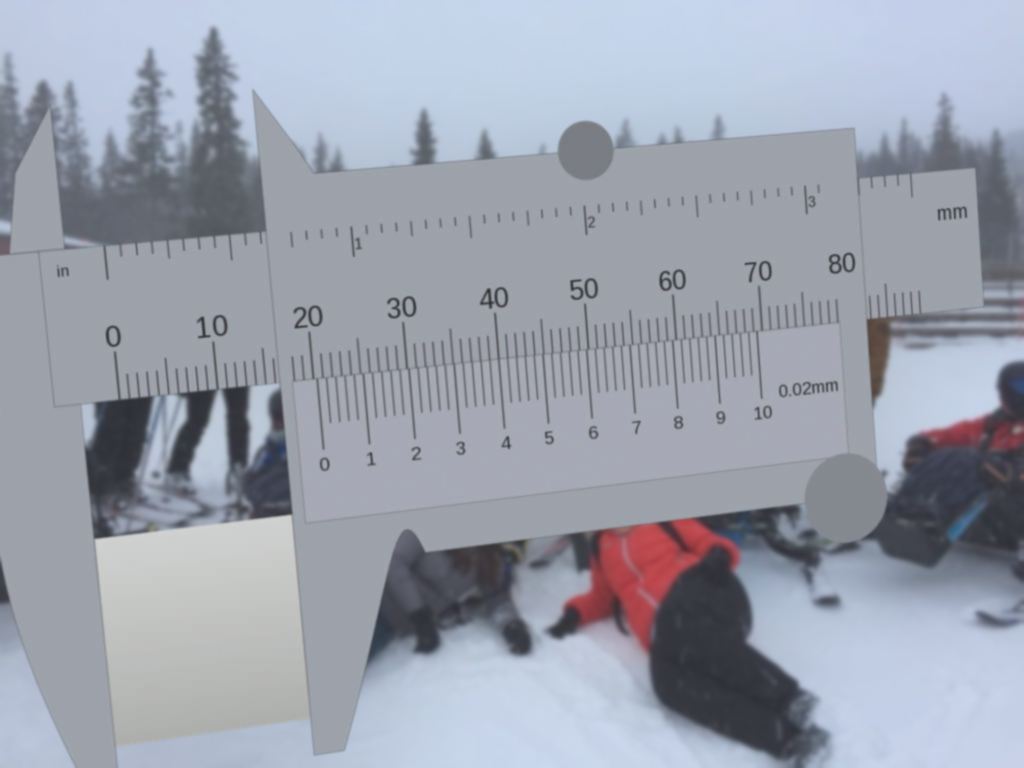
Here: 20.4 mm
